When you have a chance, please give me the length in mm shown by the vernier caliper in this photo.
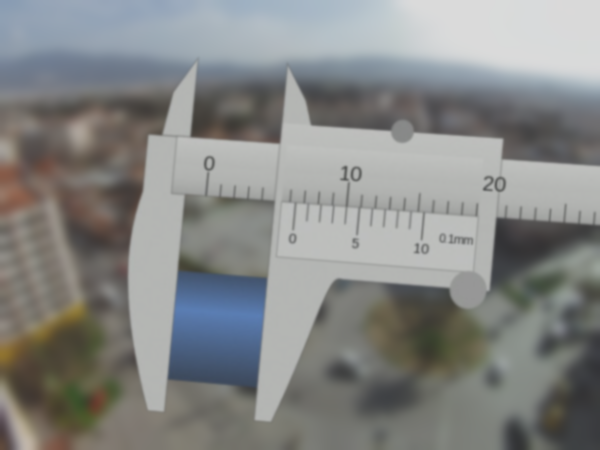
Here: 6.4 mm
